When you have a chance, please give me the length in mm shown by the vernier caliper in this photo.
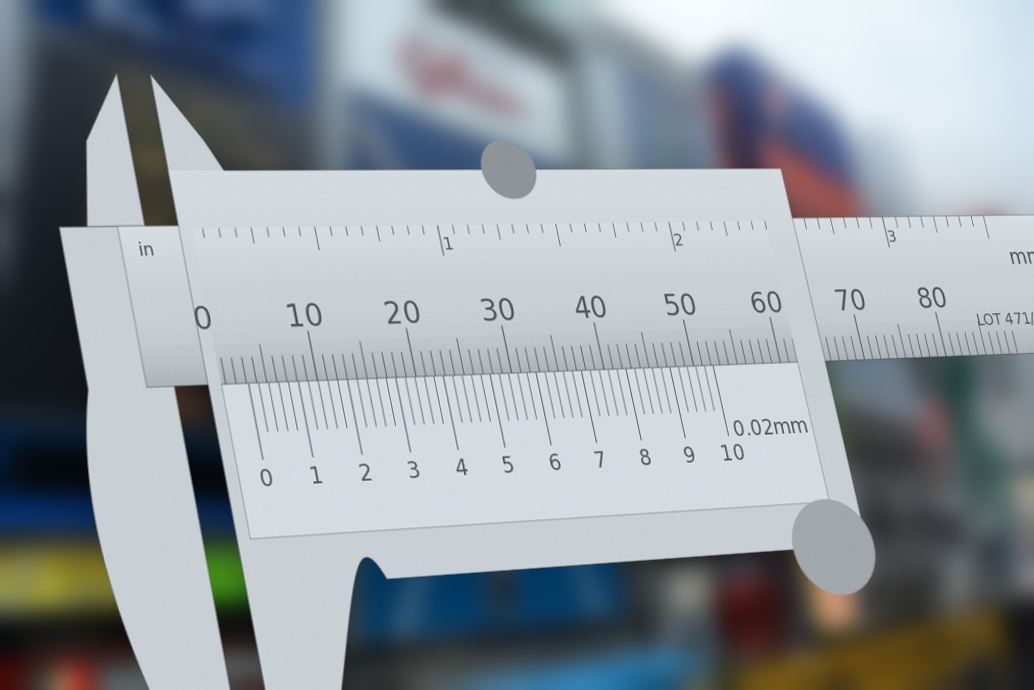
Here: 3.2 mm
